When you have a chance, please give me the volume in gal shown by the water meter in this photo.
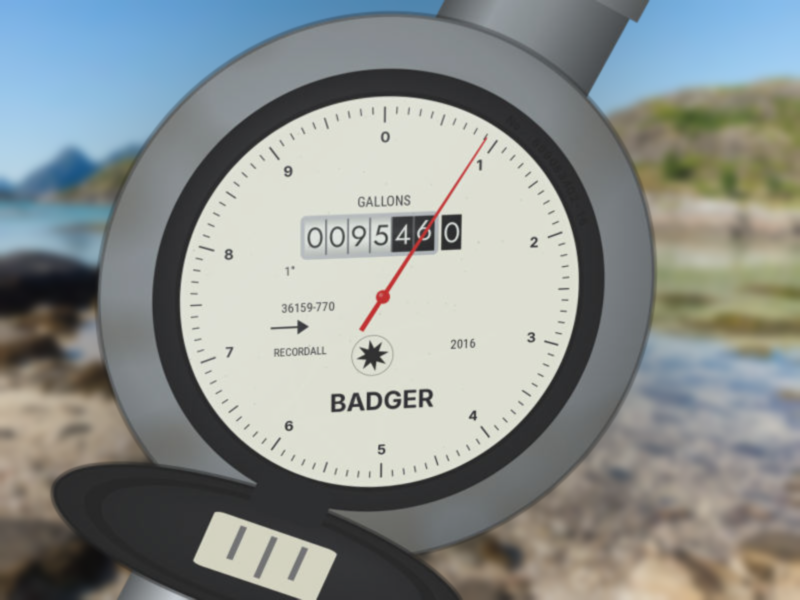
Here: 95460.9 gal
